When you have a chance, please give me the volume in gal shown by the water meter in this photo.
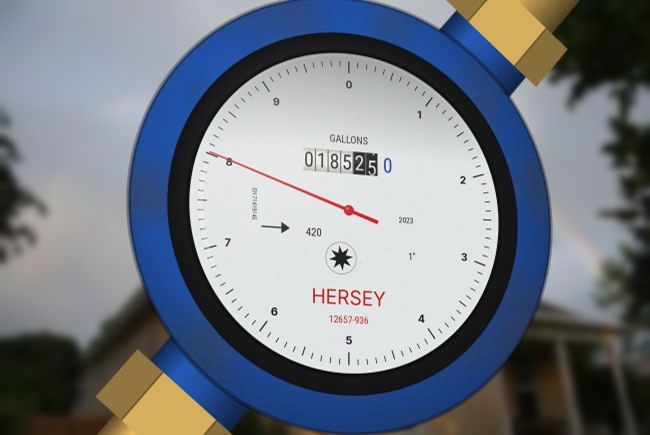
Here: 185248.0 gal
